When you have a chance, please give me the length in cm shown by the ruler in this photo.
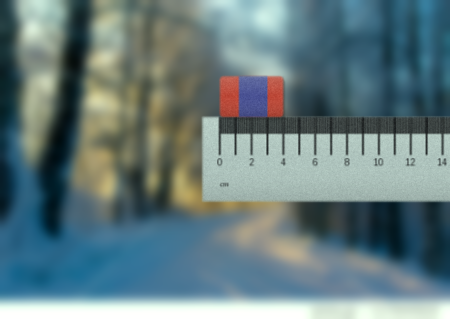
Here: 4 cm
